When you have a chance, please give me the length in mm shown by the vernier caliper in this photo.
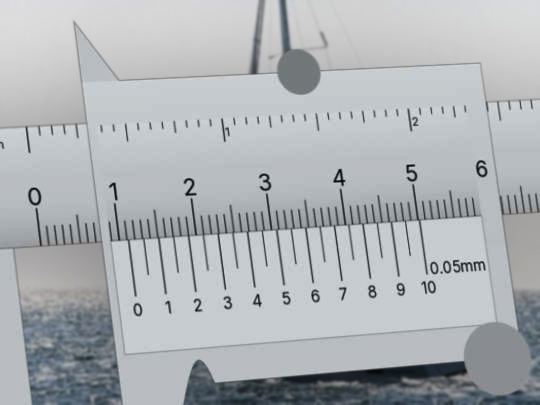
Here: 11.2 mm
